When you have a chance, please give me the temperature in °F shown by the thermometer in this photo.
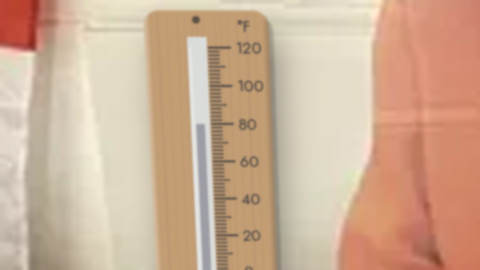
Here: 80 °F
